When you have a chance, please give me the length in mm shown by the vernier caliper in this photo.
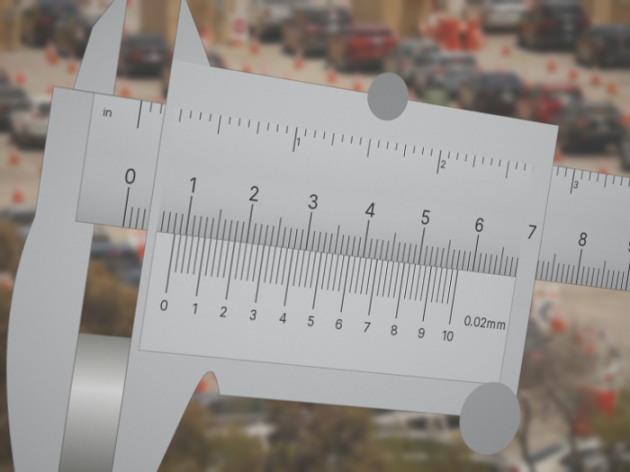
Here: 8.2 mm
